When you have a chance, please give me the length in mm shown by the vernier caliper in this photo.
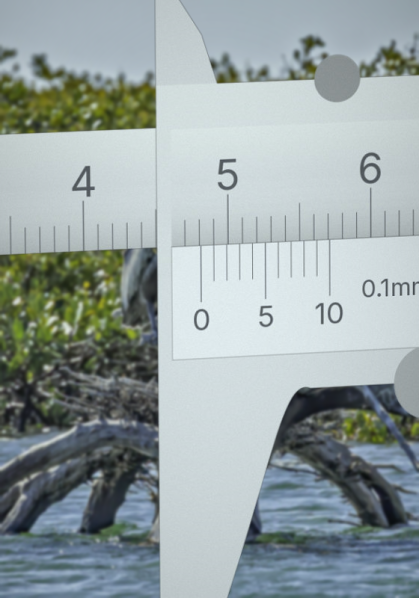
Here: 48.1 mm
